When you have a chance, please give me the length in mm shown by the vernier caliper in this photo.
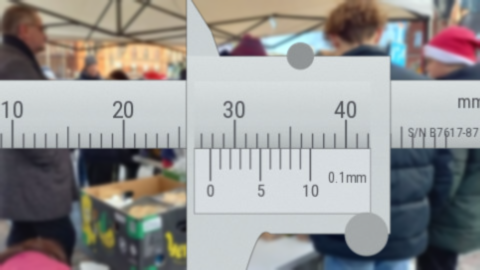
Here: 27.8 mm
